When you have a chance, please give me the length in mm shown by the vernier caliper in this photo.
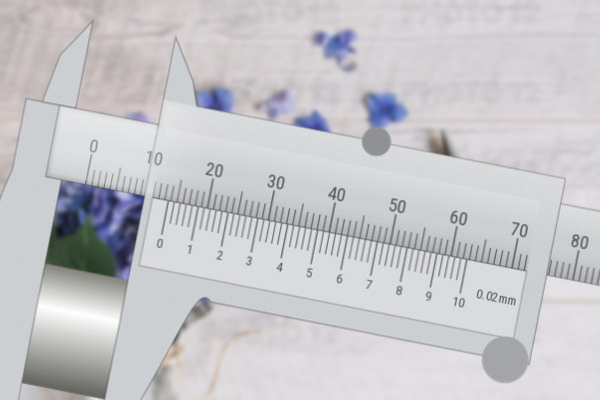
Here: 13.6 mm
